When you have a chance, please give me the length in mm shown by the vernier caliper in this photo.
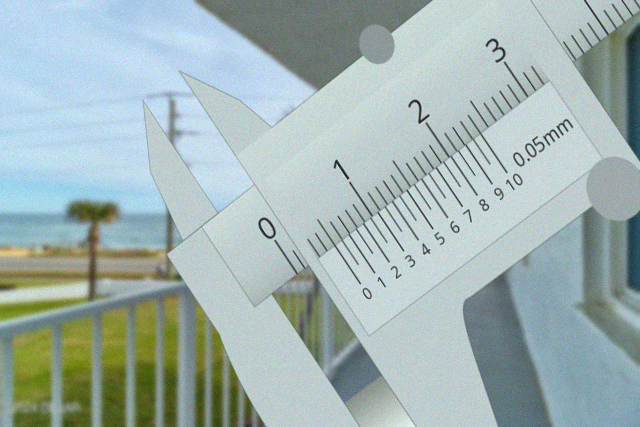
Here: 5.0 mm
